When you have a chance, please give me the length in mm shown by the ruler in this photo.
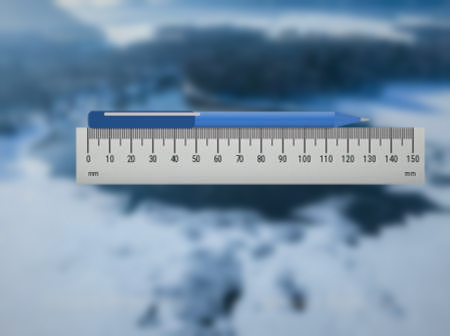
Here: 130 mm
